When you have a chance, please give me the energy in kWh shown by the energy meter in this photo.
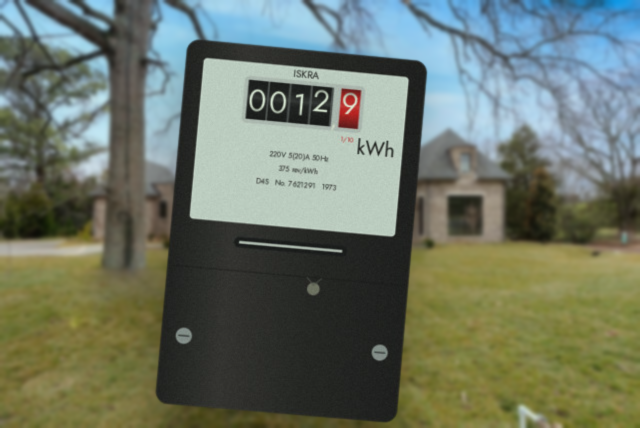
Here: 12.9 kWh
